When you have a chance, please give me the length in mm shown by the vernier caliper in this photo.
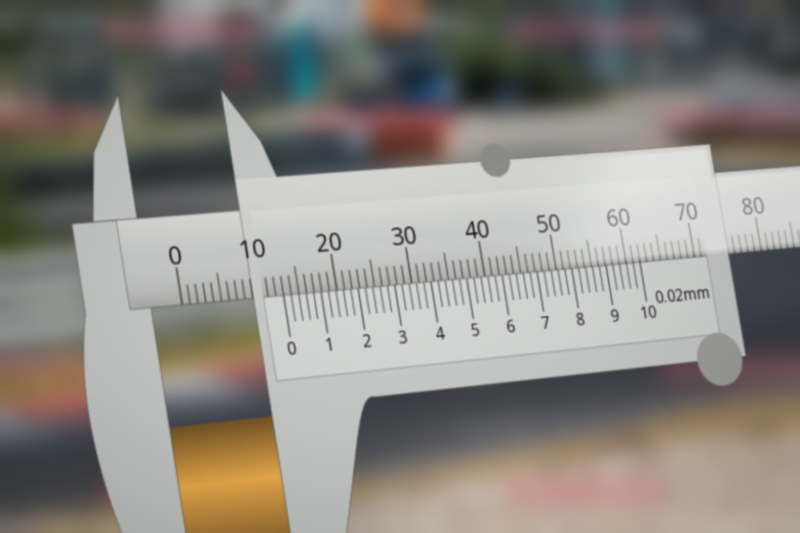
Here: 13.0 mm
